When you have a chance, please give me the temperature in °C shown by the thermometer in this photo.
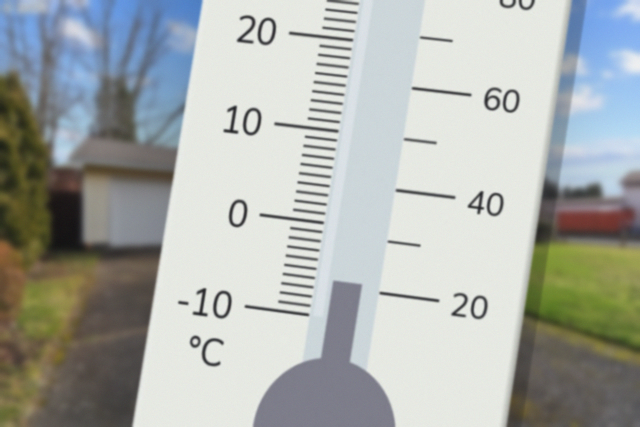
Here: -6 °C
